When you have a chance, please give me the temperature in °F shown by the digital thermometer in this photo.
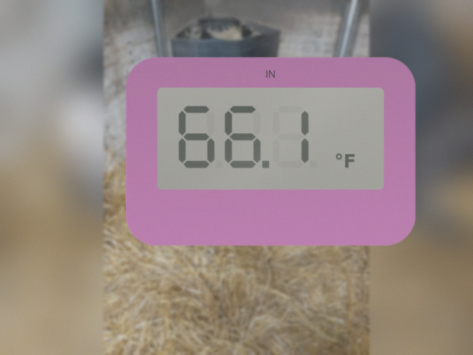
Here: 66.1 °F
